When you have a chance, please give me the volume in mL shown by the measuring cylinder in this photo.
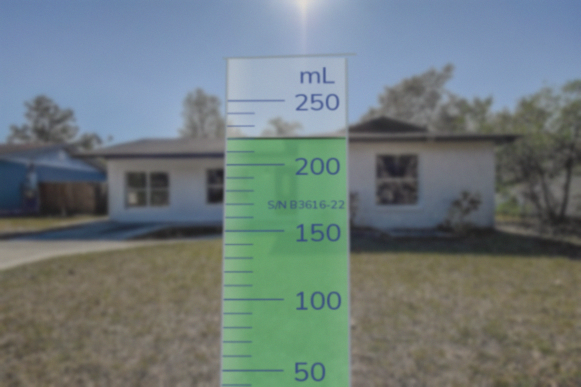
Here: 220 mL
